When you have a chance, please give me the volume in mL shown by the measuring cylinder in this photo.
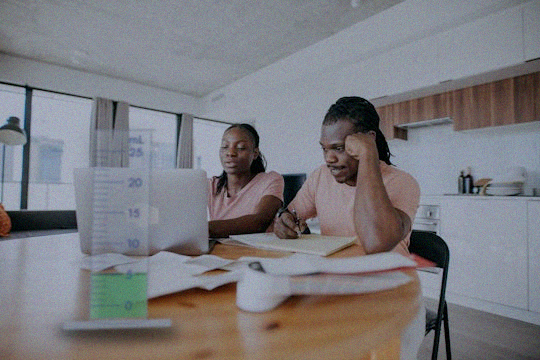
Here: 5 mL
